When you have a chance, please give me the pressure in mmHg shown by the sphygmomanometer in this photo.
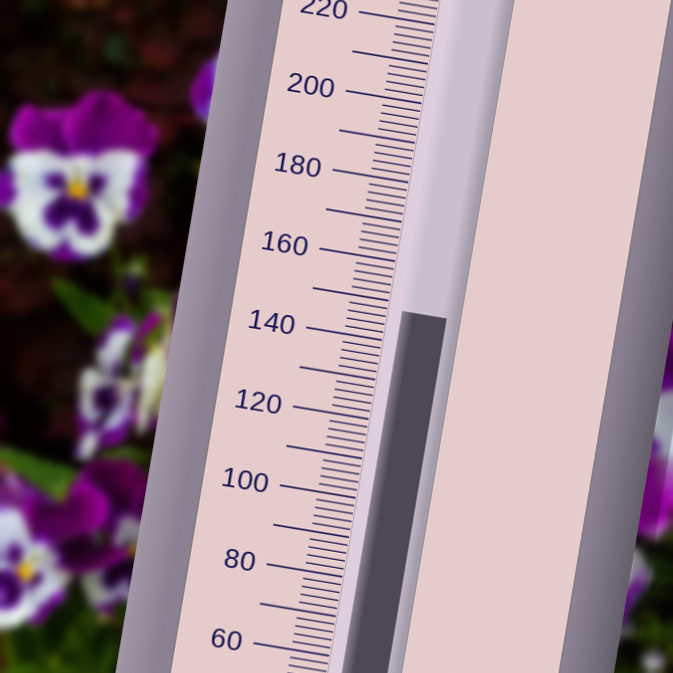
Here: 148 mmHg
